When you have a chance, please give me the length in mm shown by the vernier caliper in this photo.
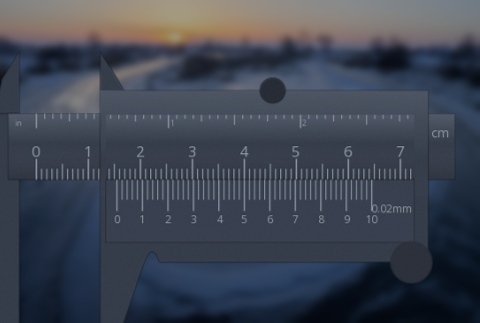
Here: 15.5 mm
